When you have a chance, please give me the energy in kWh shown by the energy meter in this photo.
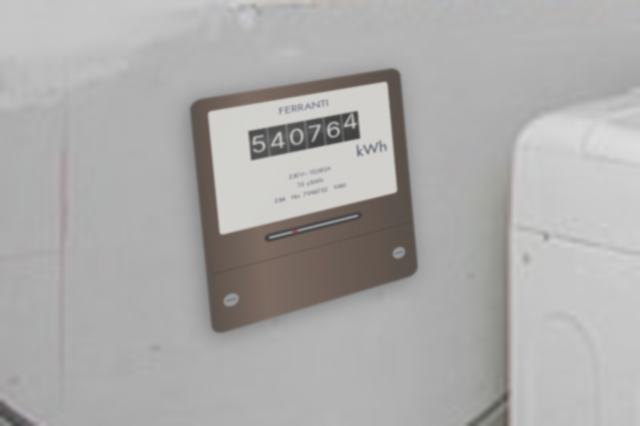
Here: 540764 kWh
